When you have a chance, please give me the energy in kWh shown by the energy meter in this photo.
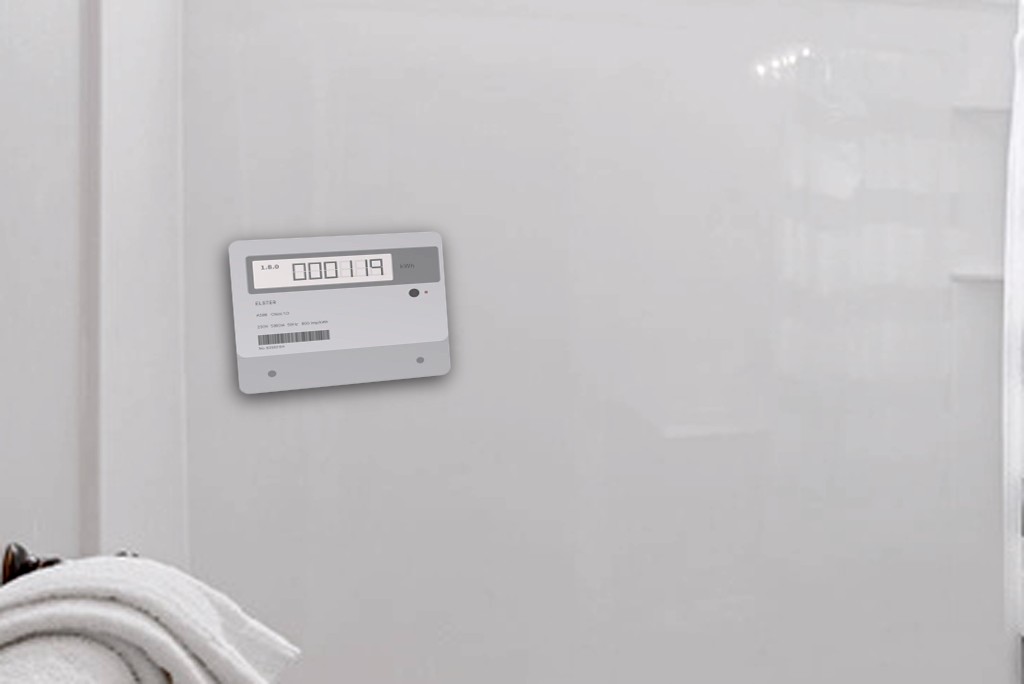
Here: 119 kWh
